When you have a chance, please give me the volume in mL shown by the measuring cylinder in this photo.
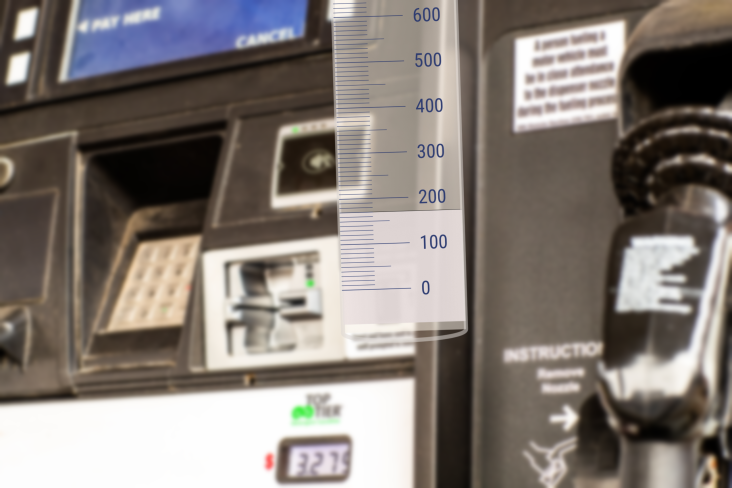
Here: 170 mL
